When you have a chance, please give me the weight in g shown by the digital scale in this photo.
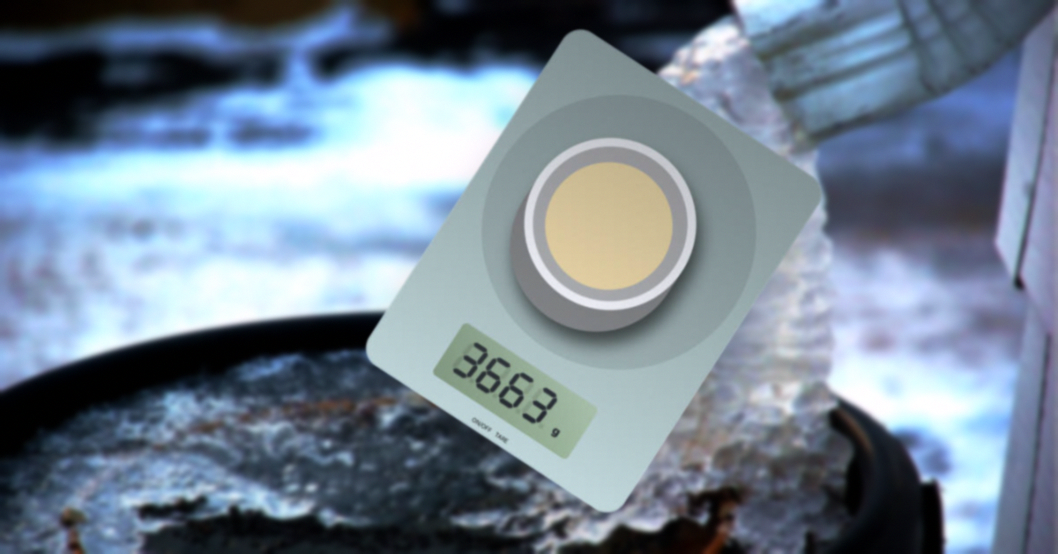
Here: 3663 g
